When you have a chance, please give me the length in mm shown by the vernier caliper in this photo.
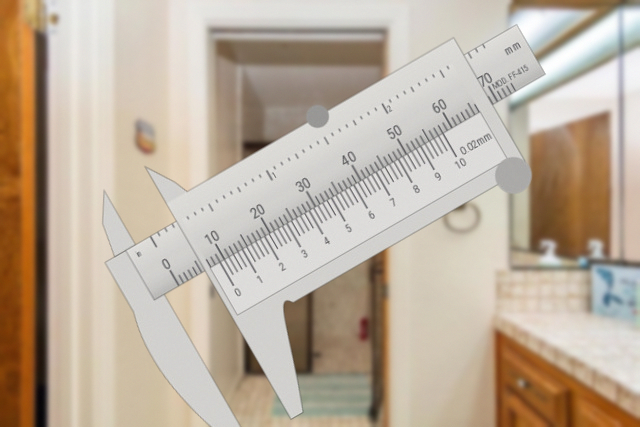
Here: 9.0 mm
